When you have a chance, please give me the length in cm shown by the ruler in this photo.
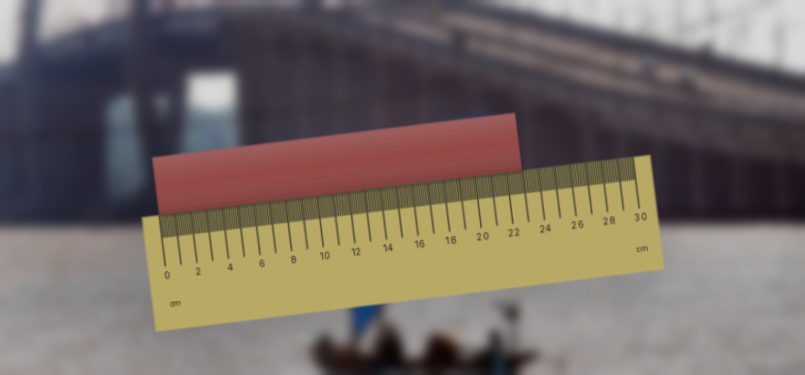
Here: 23 cm
